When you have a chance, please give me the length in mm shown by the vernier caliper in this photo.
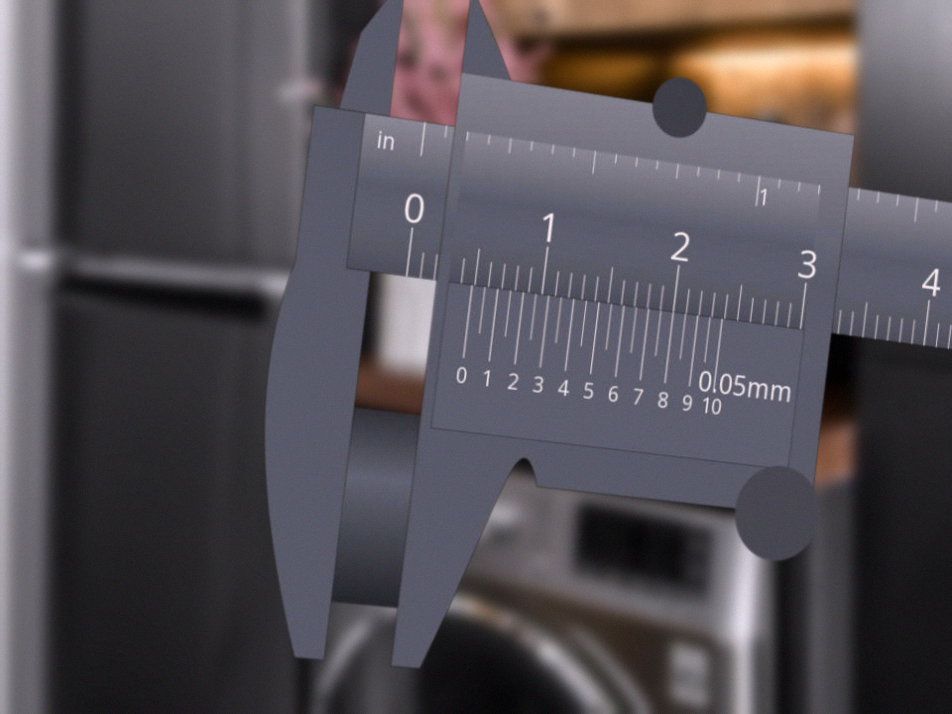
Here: 4.8 mm
